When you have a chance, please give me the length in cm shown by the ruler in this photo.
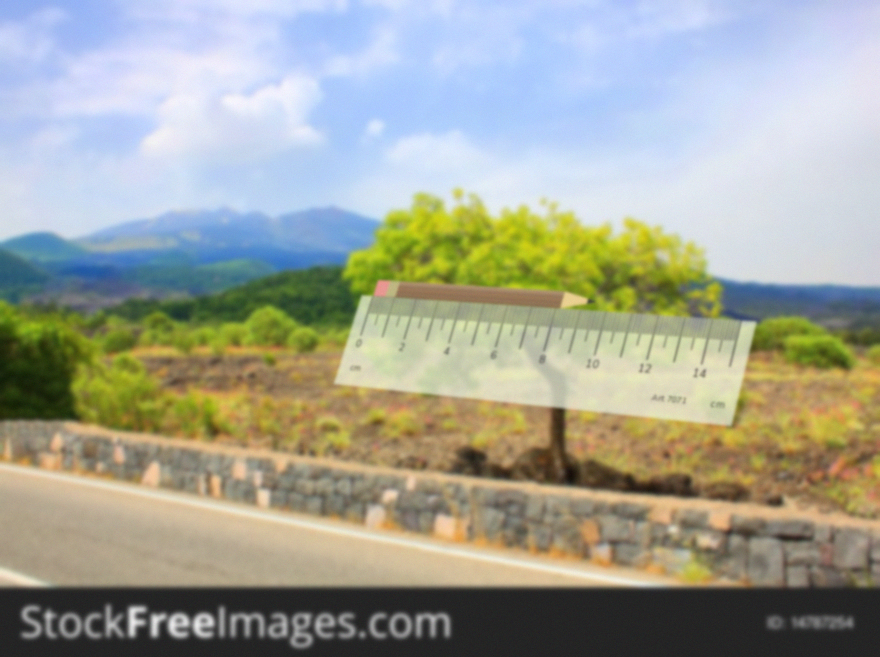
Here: 9.5 cm
